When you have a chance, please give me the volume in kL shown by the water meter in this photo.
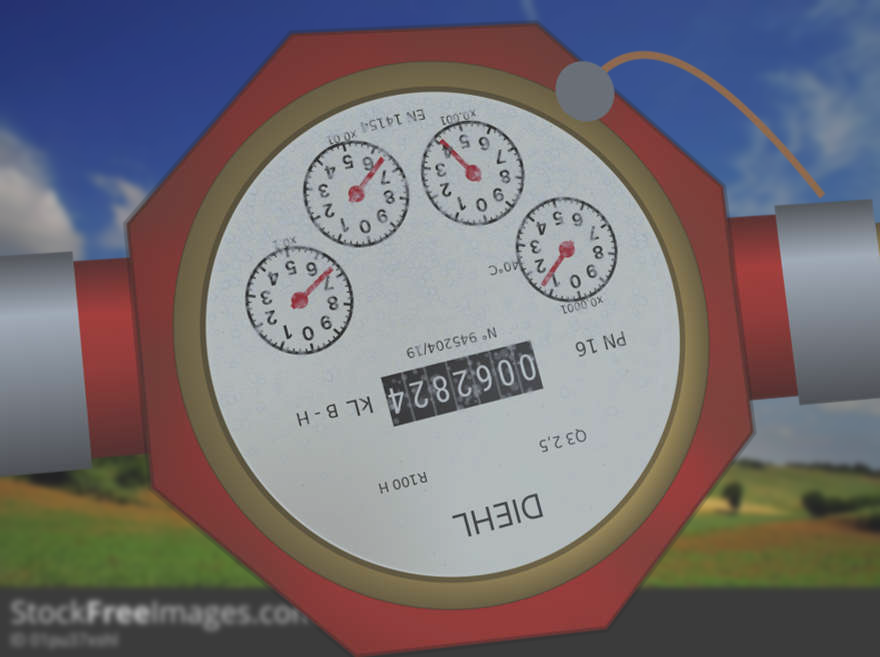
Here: 62824.6641 kL
